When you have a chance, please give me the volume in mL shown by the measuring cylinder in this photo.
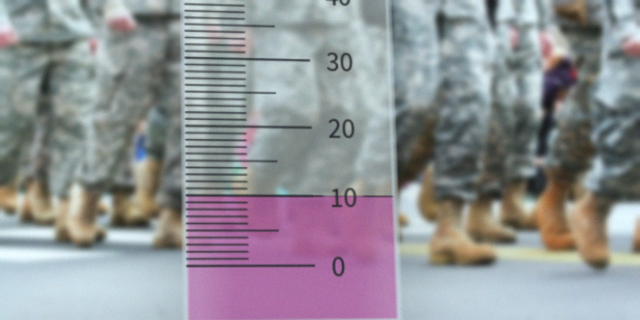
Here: 10 mL
